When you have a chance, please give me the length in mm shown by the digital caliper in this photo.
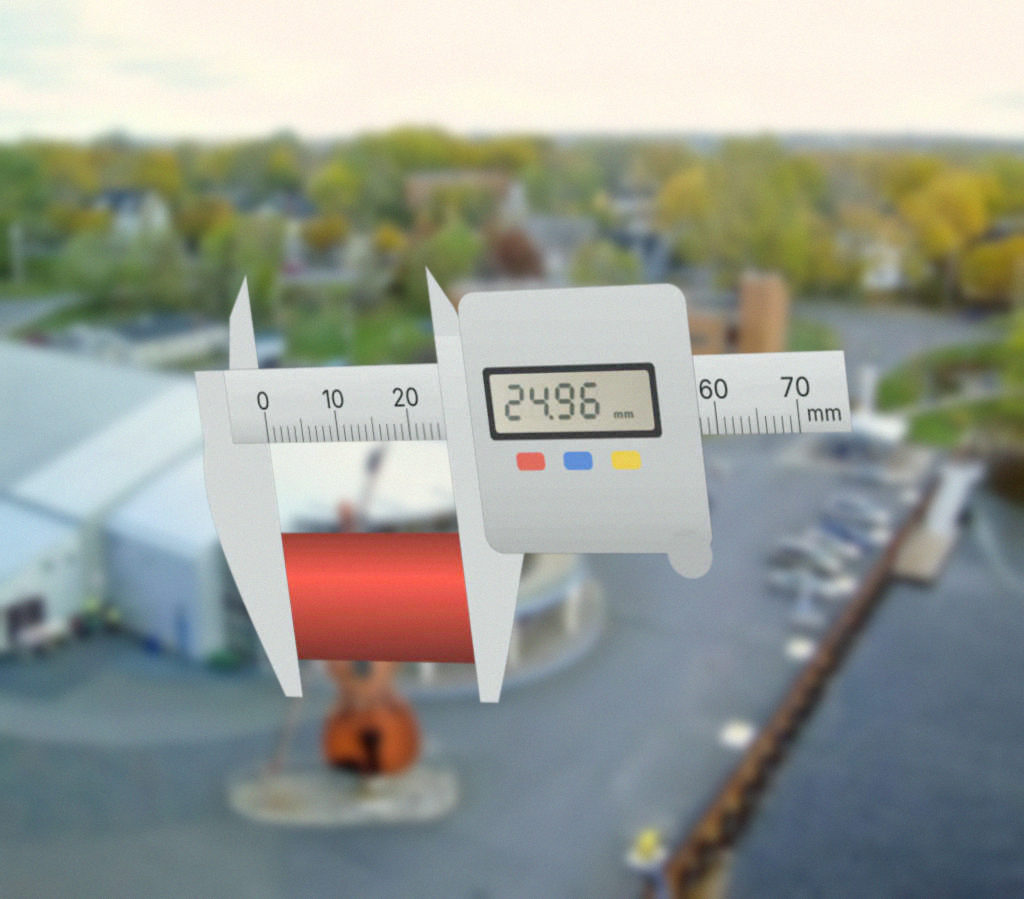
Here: 24.96 mm
